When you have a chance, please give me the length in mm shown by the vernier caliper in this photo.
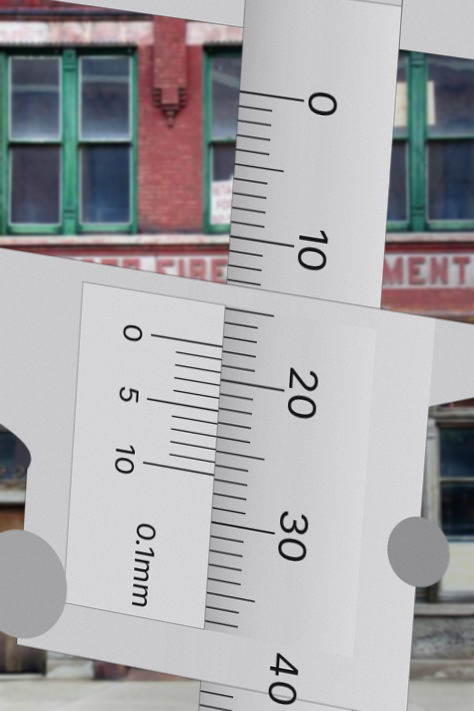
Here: 17.7 mm
